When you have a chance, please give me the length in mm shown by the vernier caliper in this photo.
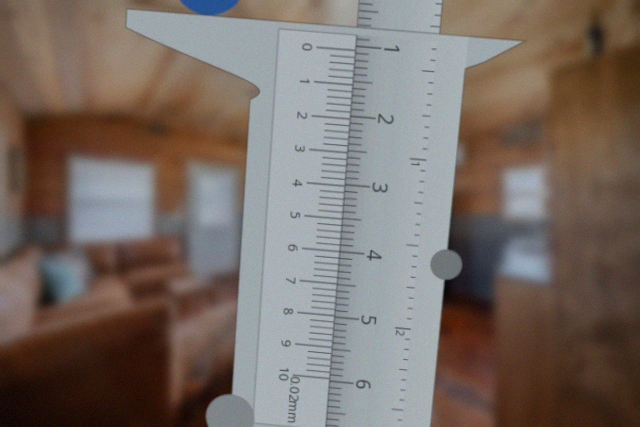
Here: 10.6 mm
